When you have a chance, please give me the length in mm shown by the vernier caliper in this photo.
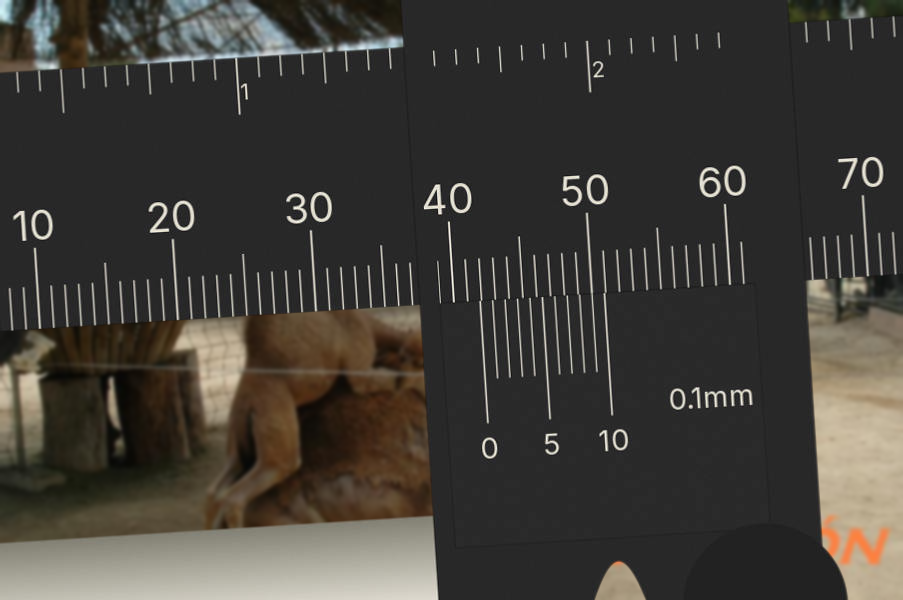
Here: 41.9 mm
